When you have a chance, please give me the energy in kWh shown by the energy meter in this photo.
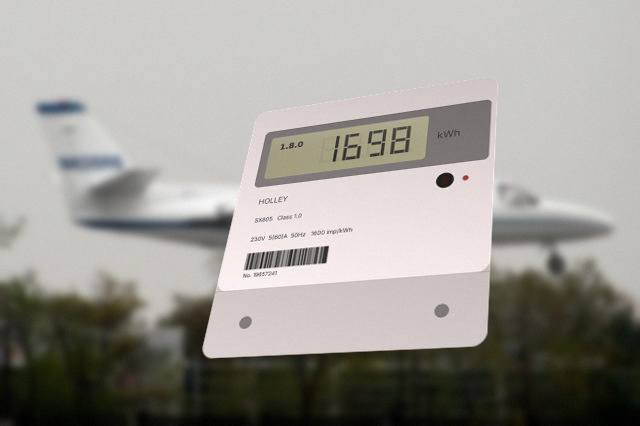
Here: 1698 kWh
